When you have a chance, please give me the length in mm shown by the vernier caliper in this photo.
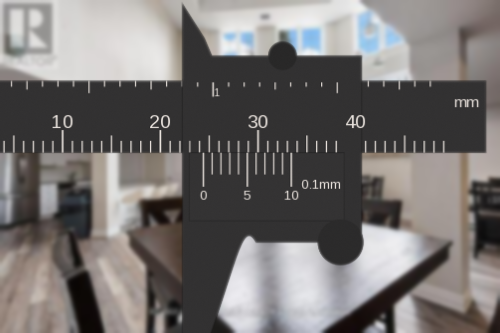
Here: 24.4 mm
